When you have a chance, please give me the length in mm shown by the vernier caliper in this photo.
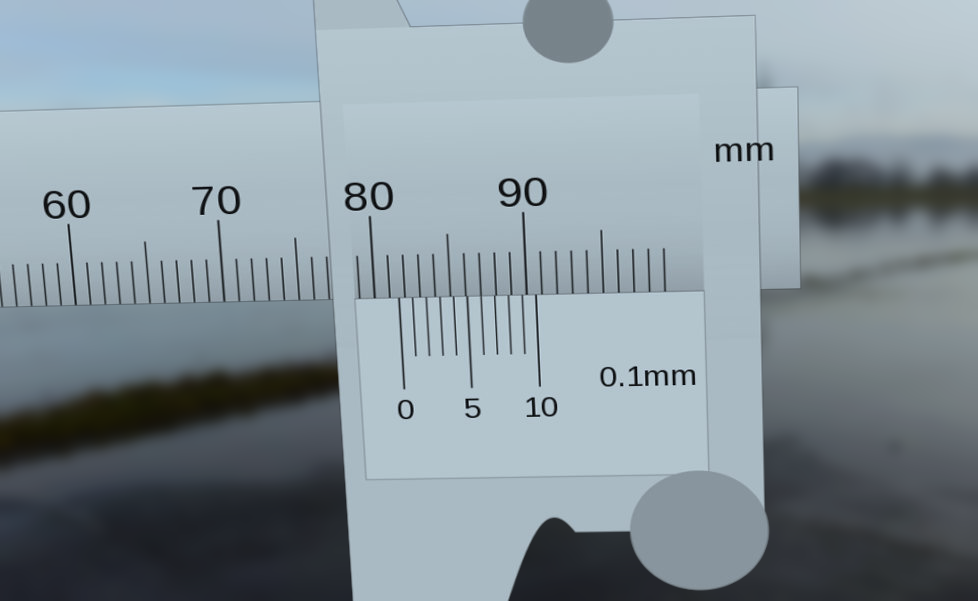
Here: 81.6 mm
